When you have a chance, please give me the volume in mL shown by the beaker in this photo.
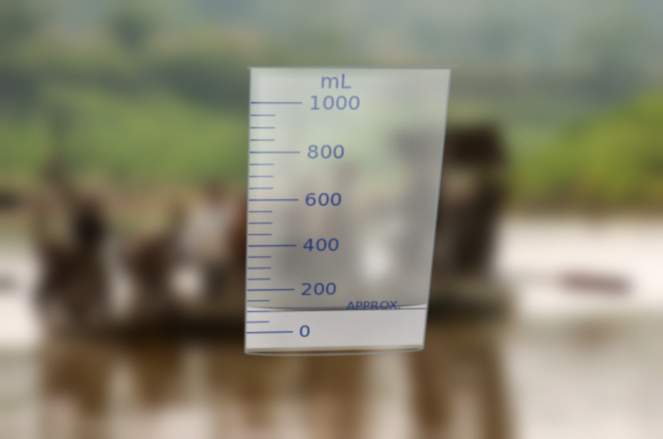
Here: 100 mL
